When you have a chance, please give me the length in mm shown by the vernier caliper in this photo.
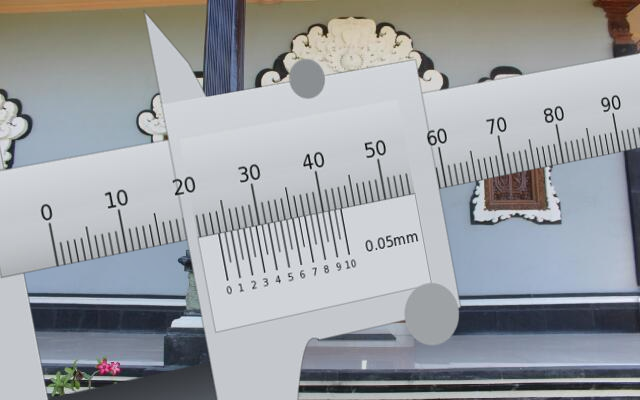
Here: 23.8 mm
